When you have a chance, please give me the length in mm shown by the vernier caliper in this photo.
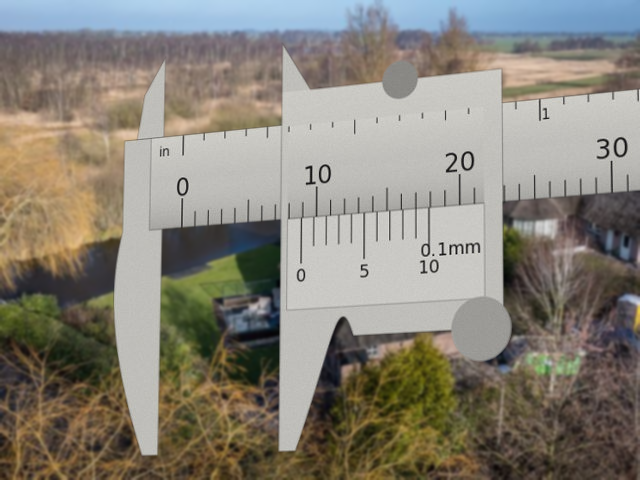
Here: 8.9 mm
